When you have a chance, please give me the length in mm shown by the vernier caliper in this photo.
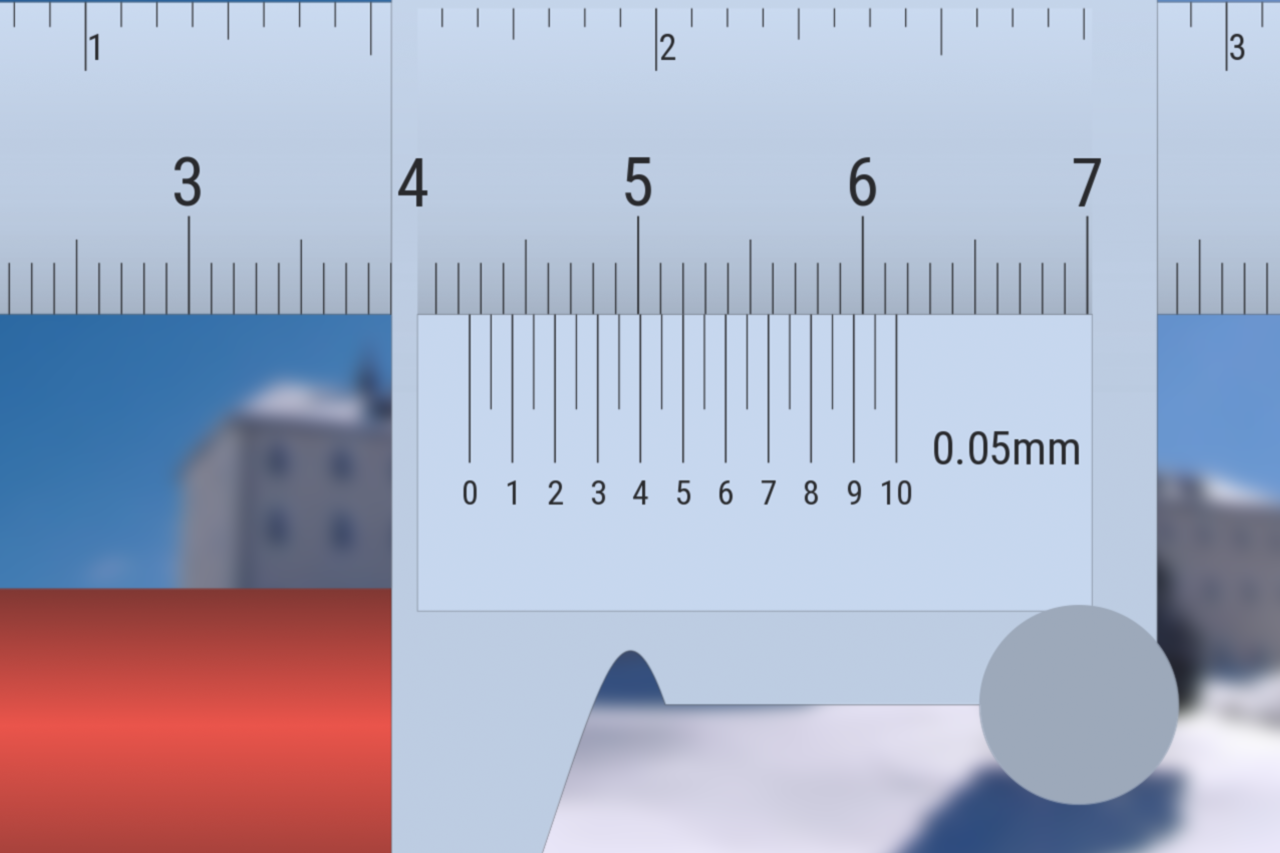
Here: 42.5 mm
